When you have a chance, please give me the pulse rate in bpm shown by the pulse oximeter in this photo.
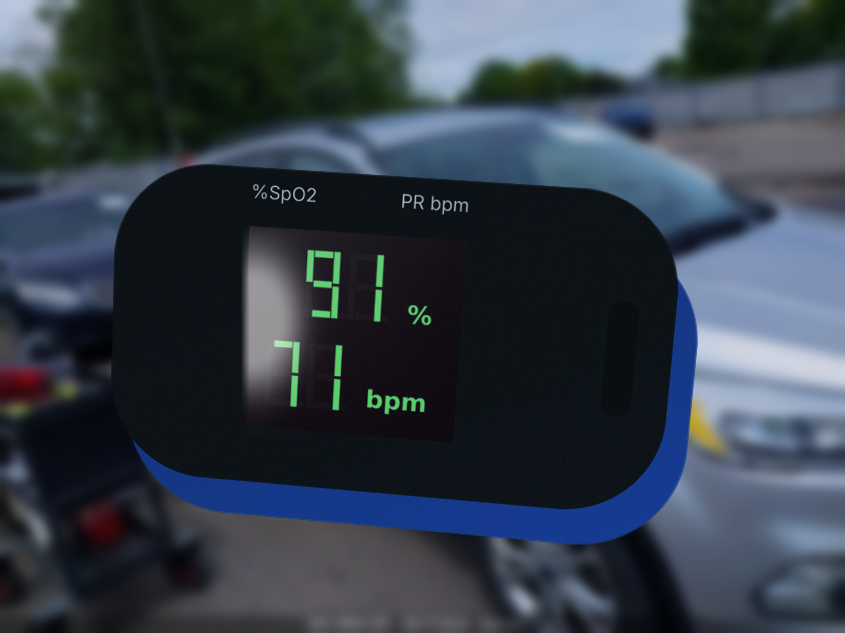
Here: 71 bpm
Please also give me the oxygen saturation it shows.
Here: 91 %
